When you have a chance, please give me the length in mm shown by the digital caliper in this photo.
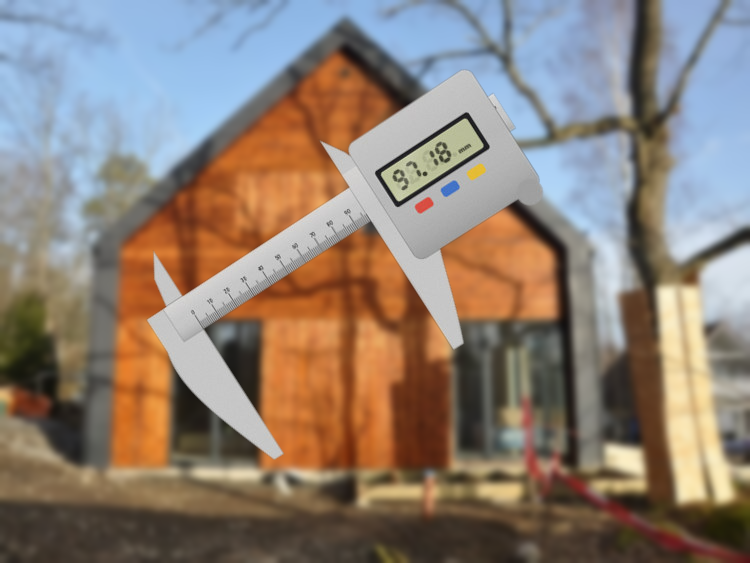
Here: 97.18 mm
